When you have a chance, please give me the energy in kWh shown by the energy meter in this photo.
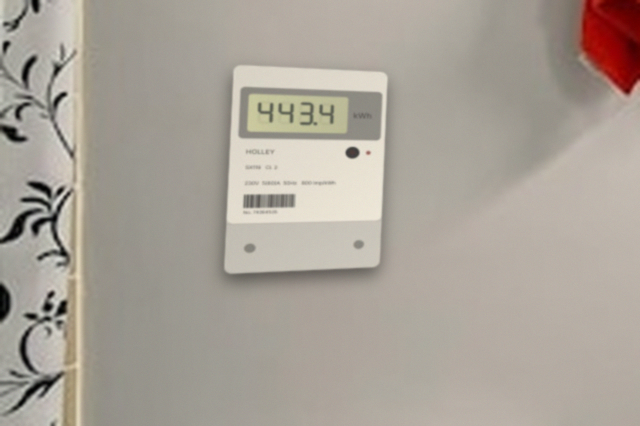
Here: 443.4 kWh
